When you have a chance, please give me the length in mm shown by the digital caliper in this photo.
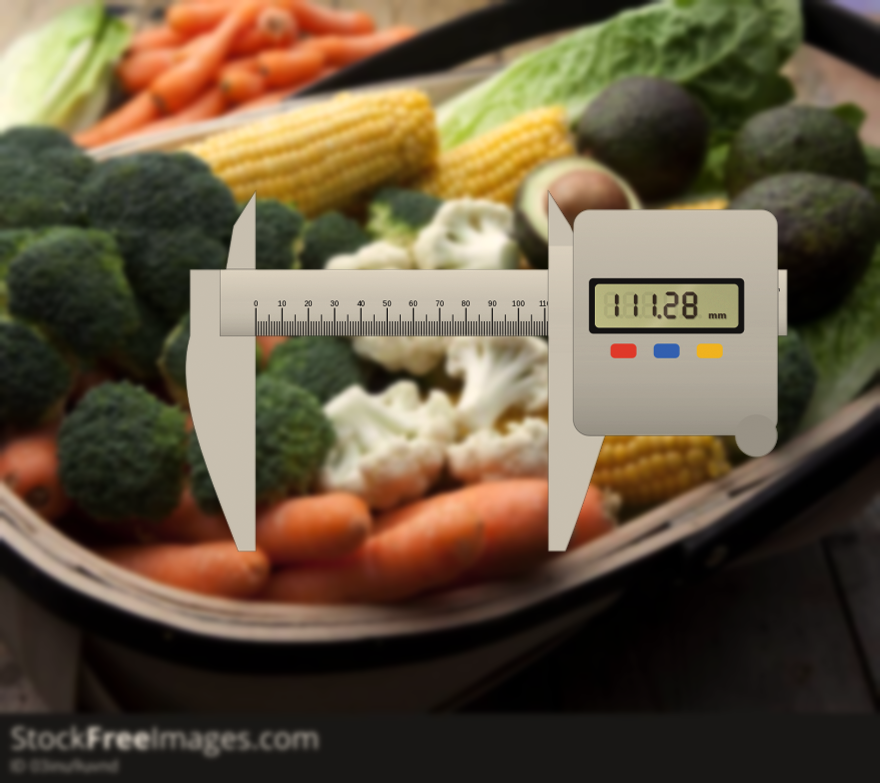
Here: 111.28 mm
